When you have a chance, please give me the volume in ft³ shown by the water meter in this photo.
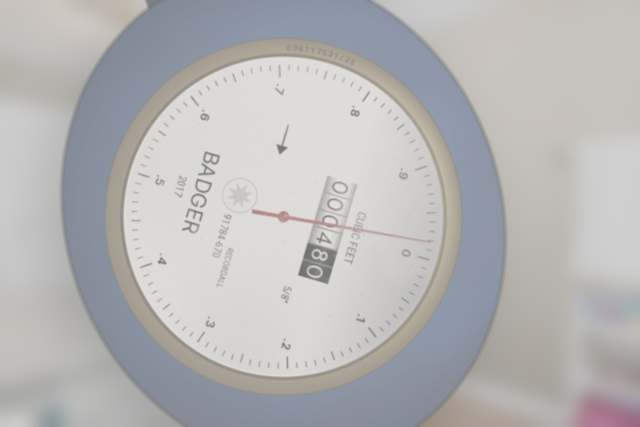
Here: 479.98 ft³
